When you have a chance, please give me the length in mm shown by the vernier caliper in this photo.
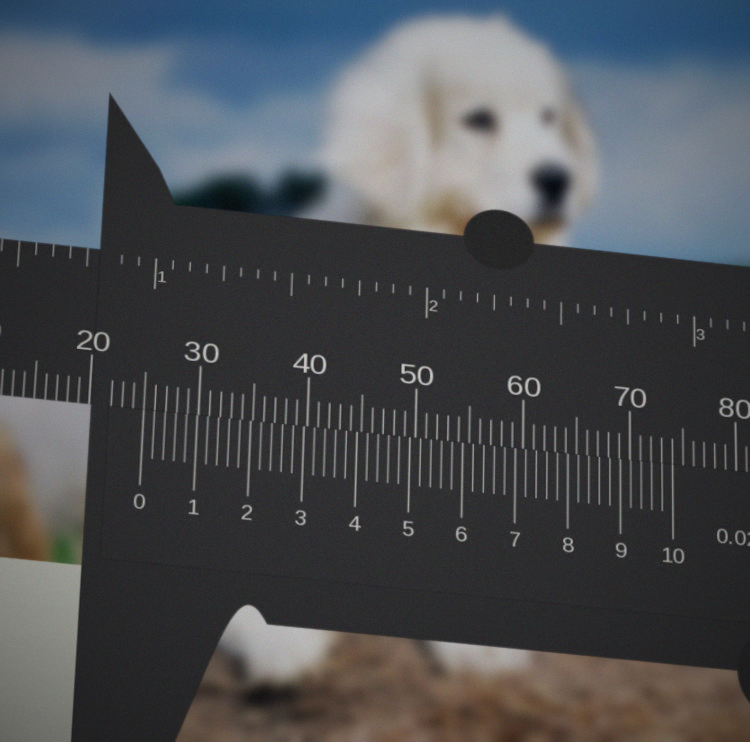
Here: 25.0 mm
